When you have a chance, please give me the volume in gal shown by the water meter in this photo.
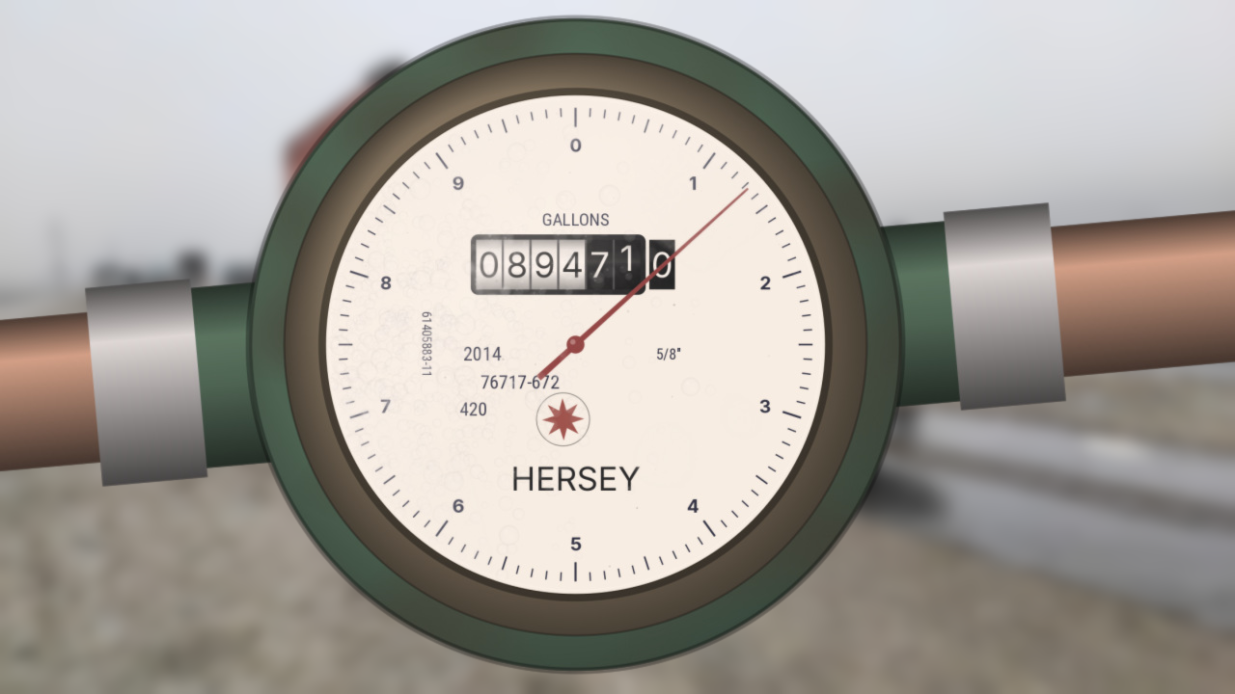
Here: 894711.3 gal
